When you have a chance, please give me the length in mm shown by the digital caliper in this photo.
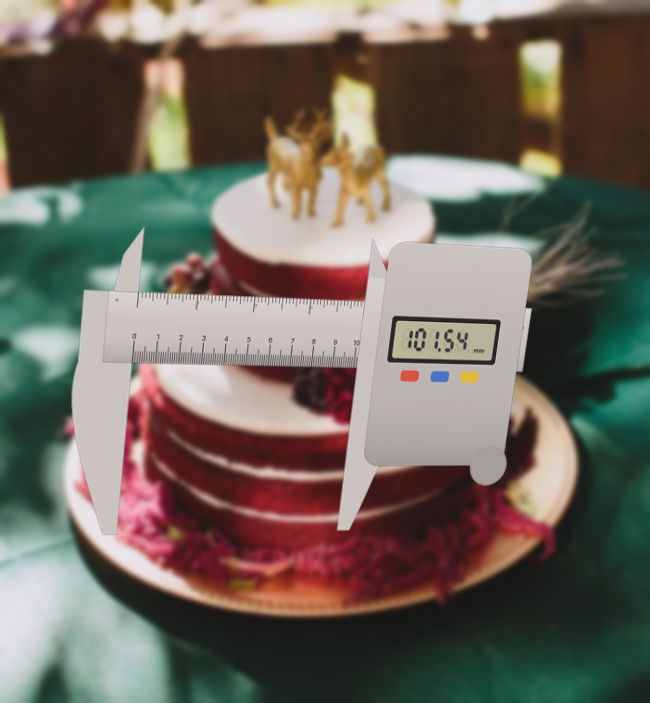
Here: 101.54 mm
